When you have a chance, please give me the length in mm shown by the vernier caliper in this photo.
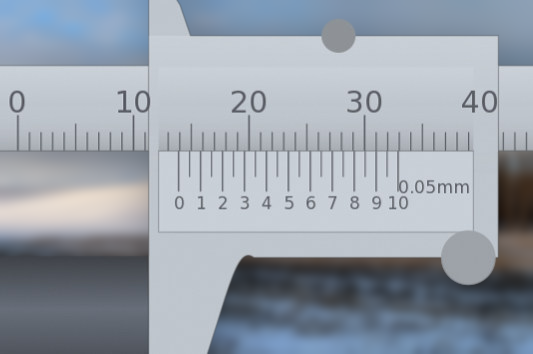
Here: 13.9 mm
